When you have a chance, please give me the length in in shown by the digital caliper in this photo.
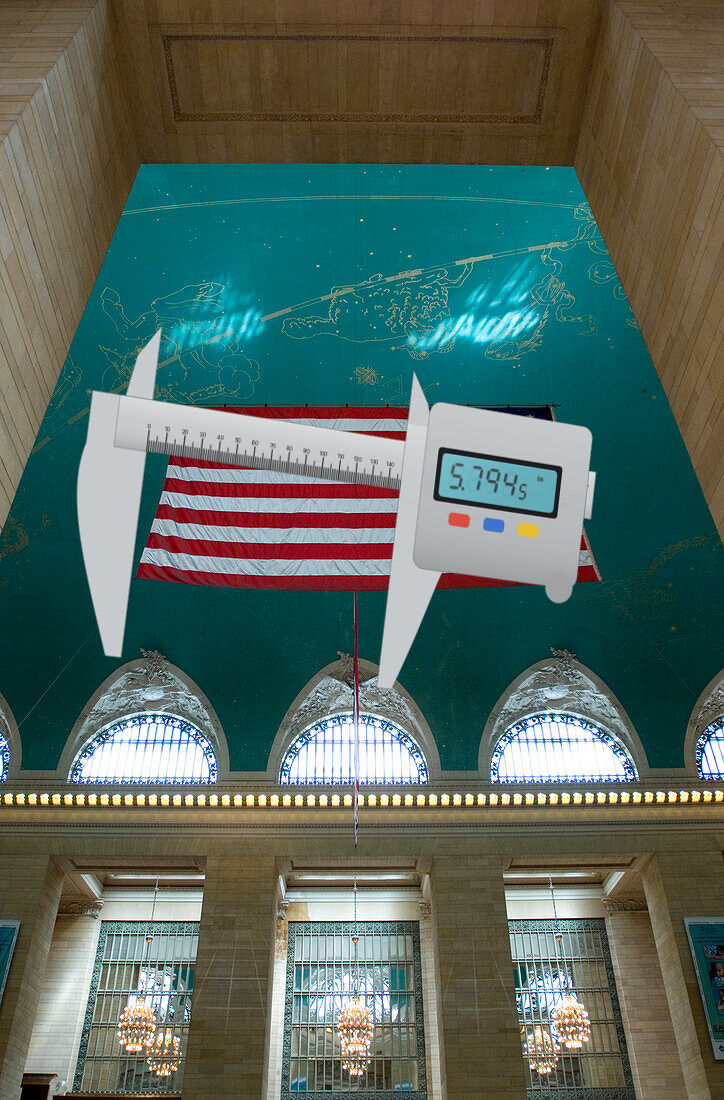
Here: 5.7945 in
